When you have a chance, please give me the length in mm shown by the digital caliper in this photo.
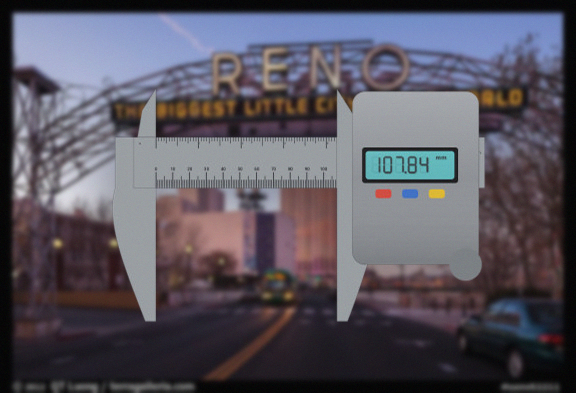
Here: 107.84 mm
